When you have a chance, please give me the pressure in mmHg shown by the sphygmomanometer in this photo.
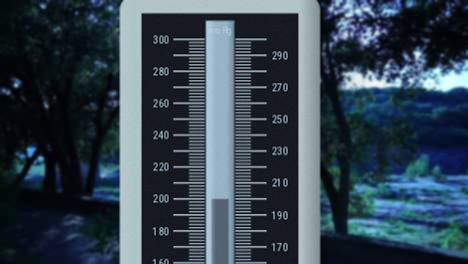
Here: 200 mmHg
